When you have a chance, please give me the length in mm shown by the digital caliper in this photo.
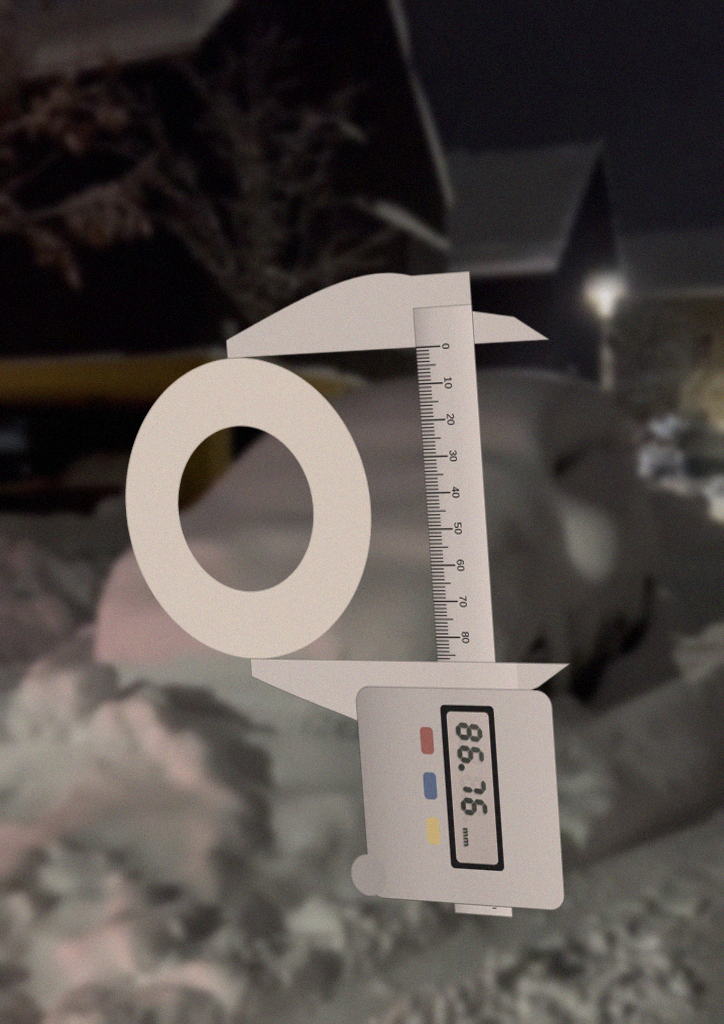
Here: 86.76 mm
